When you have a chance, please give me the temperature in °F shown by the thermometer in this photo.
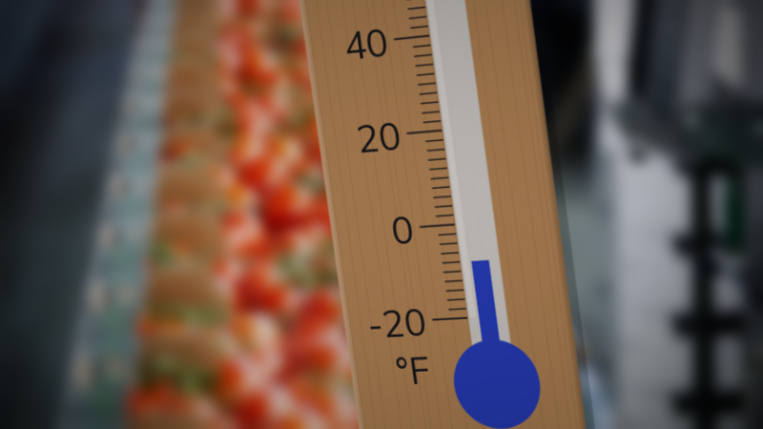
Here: -8 °F
